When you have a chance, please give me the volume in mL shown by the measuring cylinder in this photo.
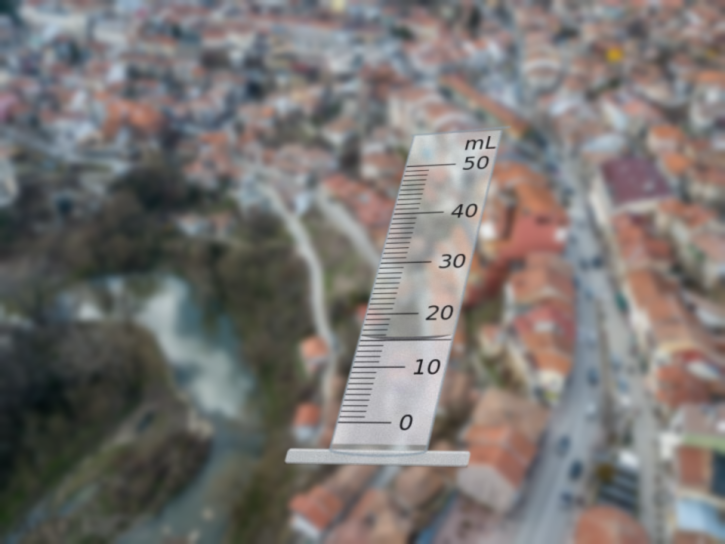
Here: 15 mL
